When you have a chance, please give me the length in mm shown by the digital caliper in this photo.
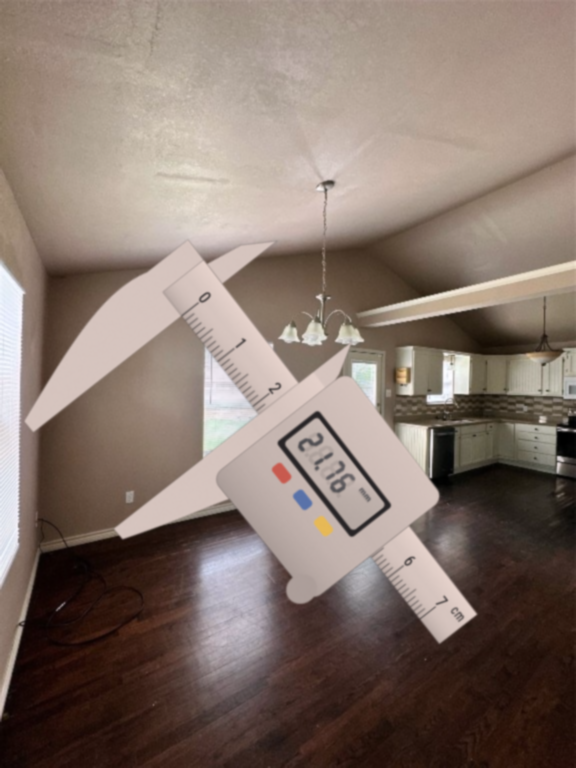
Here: 21.76 mm
